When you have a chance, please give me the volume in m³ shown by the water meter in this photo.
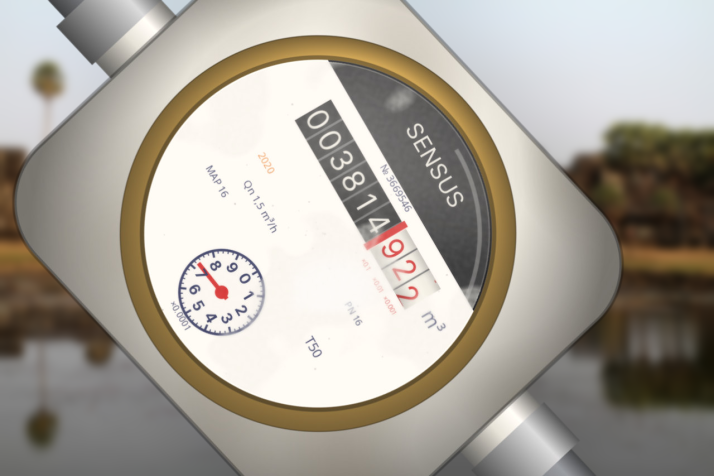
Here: 3814.9217 m³
